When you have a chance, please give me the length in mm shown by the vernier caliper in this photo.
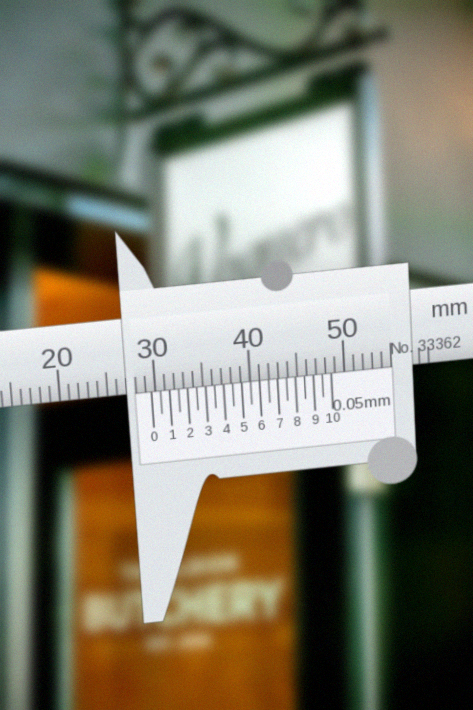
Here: 29.6 mm
